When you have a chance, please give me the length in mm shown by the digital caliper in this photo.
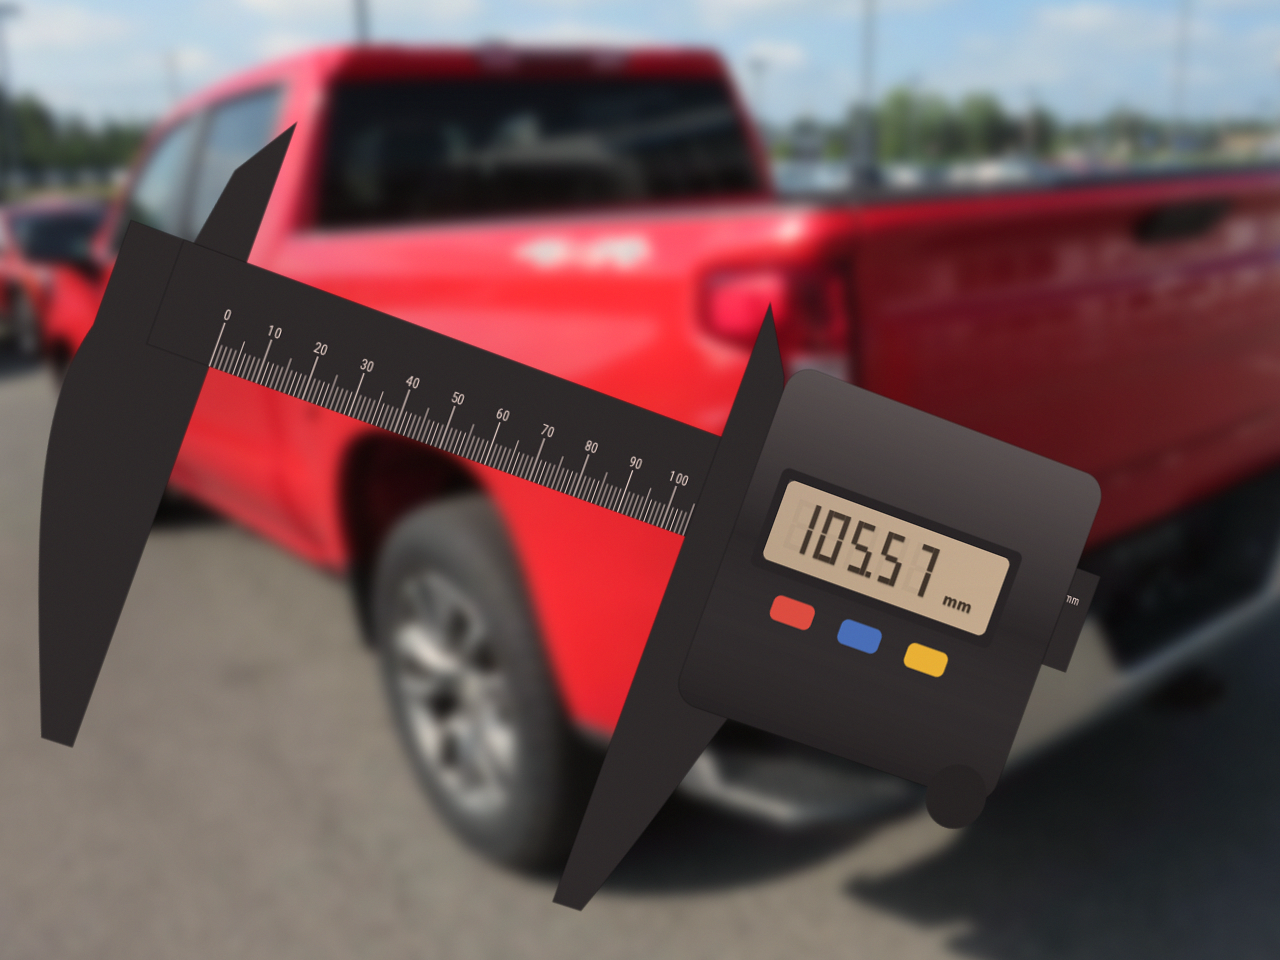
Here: 105.57 mm
